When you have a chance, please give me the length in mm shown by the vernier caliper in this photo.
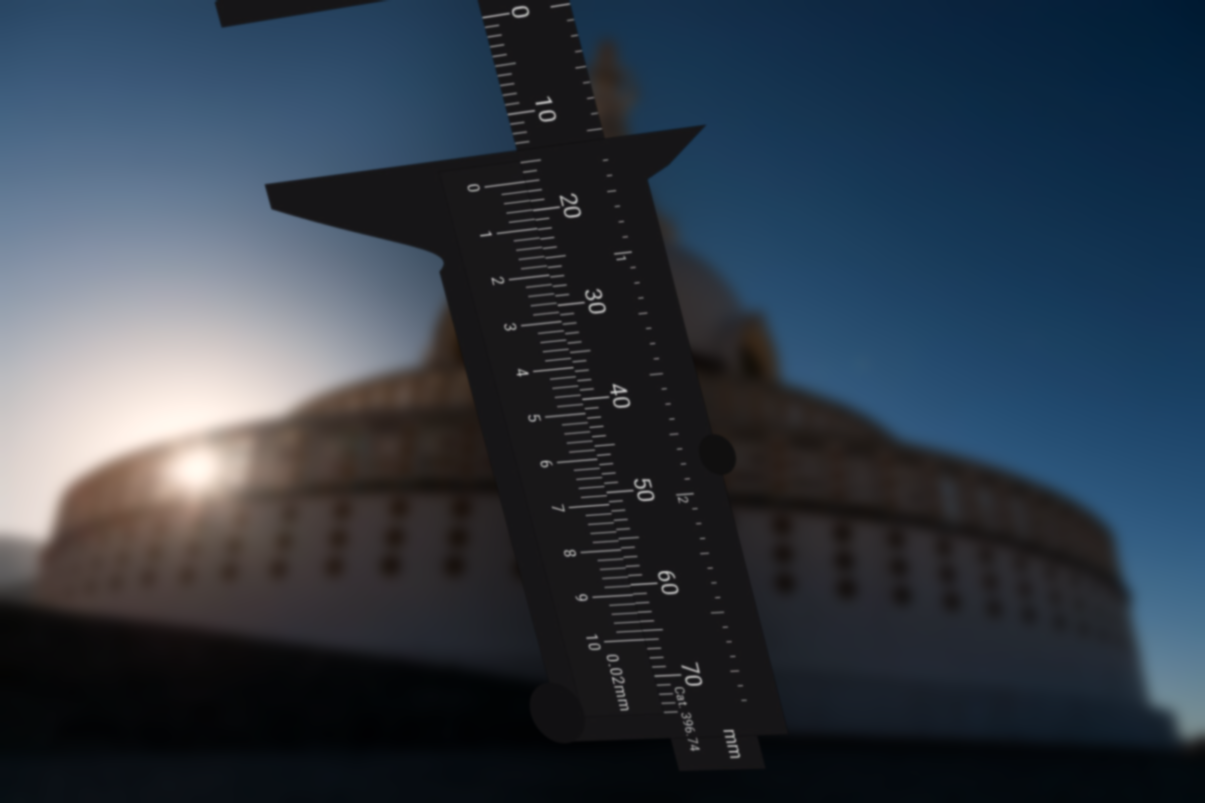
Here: 17.0 mm
